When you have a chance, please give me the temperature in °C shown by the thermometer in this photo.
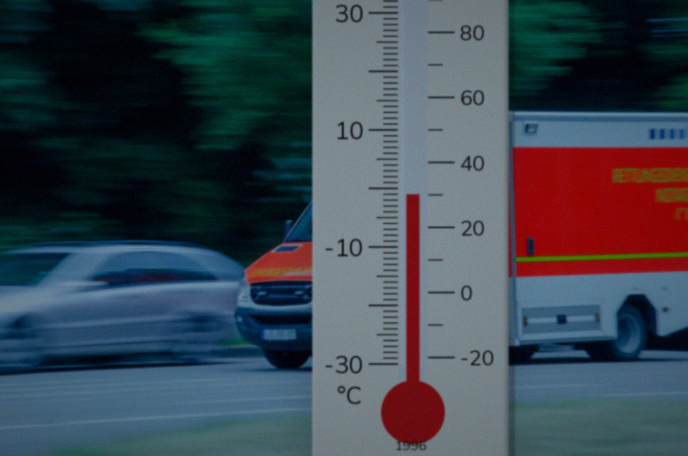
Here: -1 °C
